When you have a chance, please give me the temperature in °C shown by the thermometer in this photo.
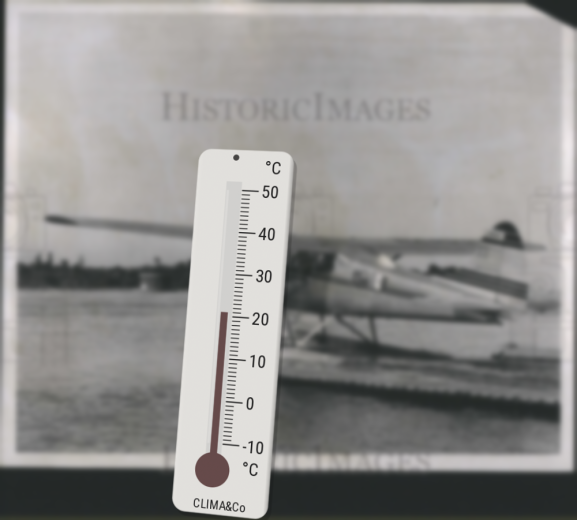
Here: 21 °C
